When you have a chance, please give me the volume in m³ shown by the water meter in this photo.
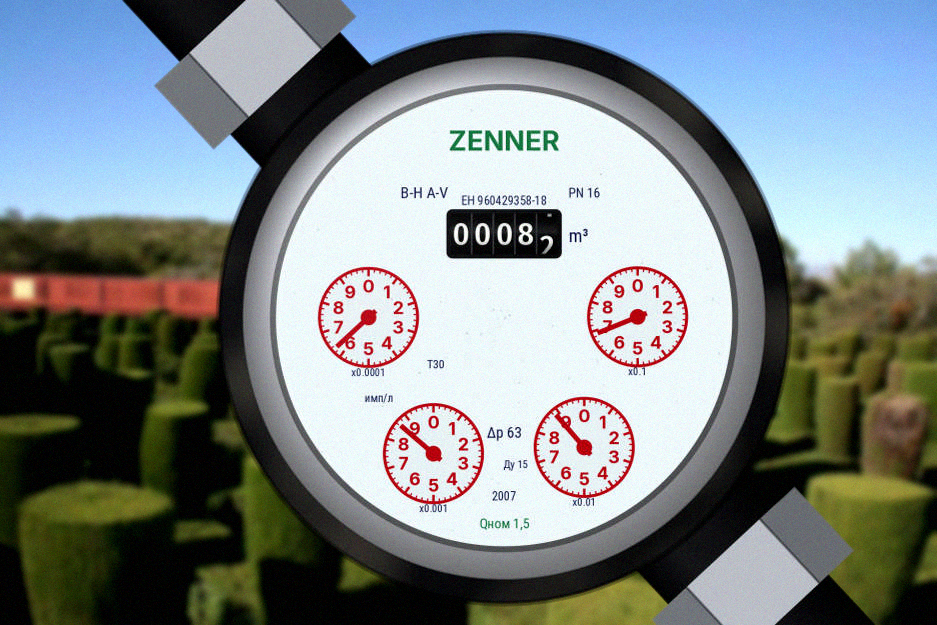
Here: 81.6886 m³
